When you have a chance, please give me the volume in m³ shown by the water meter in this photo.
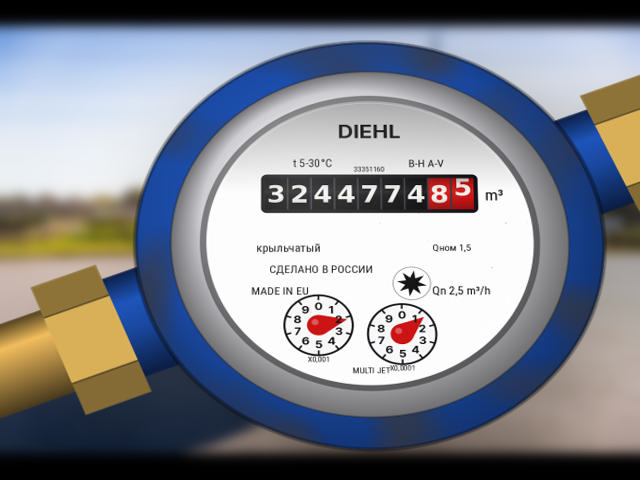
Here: 3244774.8521 m³
